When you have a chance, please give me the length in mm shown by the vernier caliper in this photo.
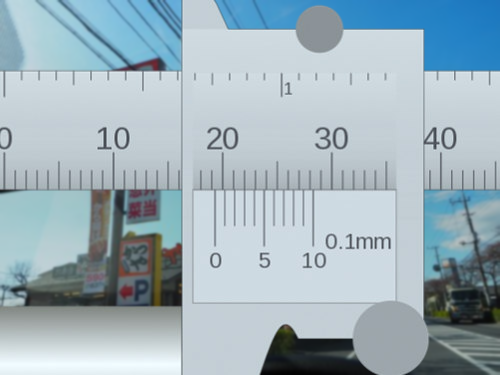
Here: 19.3 mm
